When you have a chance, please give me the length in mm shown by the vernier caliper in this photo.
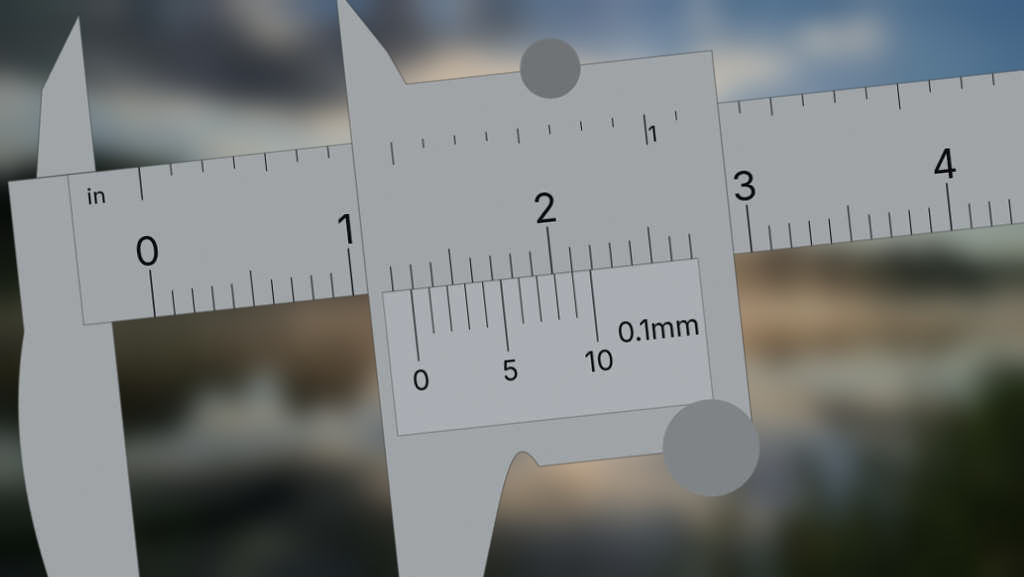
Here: 12.9 mm
